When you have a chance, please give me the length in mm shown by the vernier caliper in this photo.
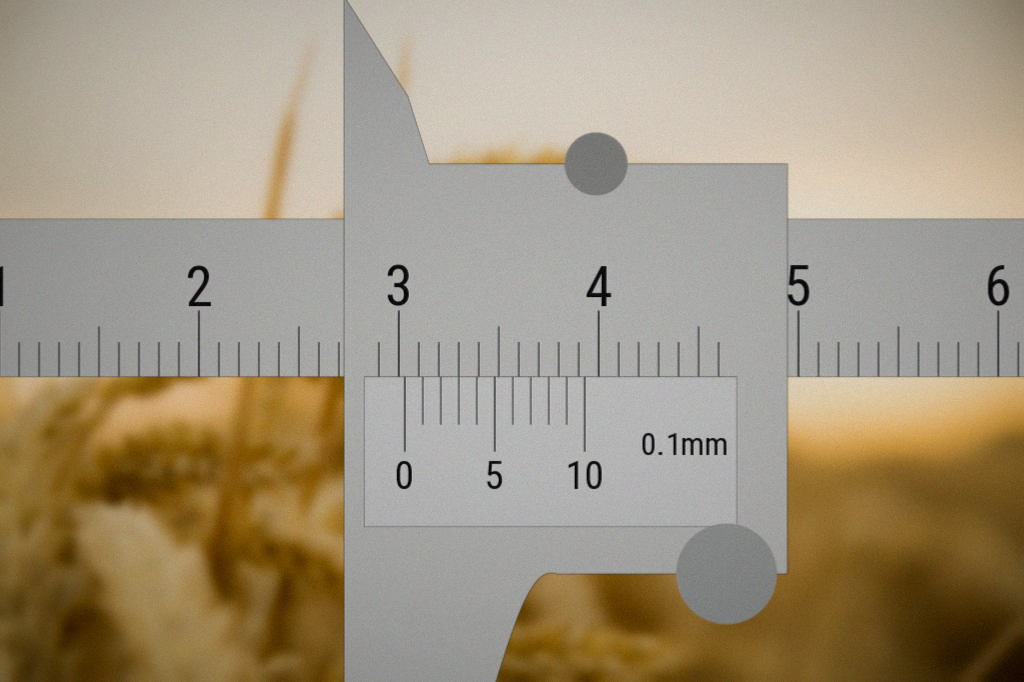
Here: 30.3 mm
